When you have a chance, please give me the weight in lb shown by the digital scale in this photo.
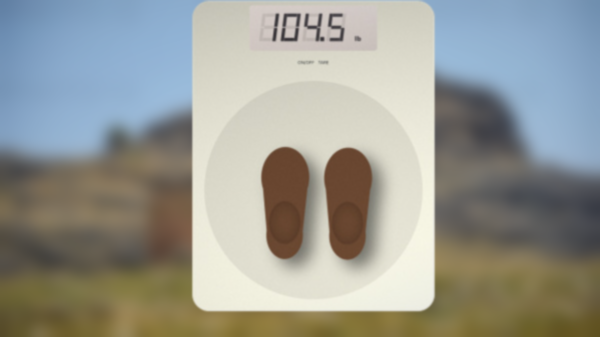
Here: 104.5 lb
